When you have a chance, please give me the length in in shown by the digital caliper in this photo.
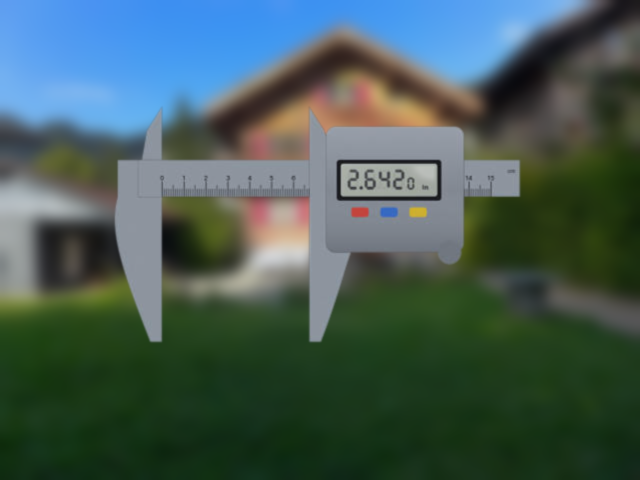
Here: 2.6420 in
